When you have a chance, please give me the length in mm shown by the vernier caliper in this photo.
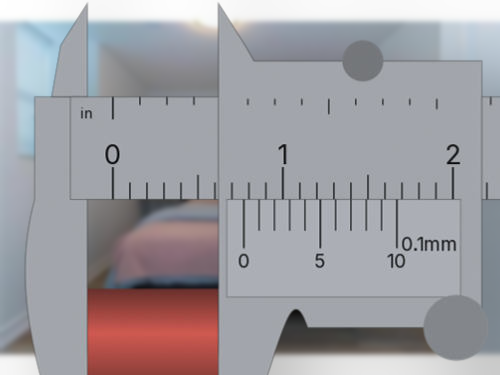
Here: 7.7 mm
